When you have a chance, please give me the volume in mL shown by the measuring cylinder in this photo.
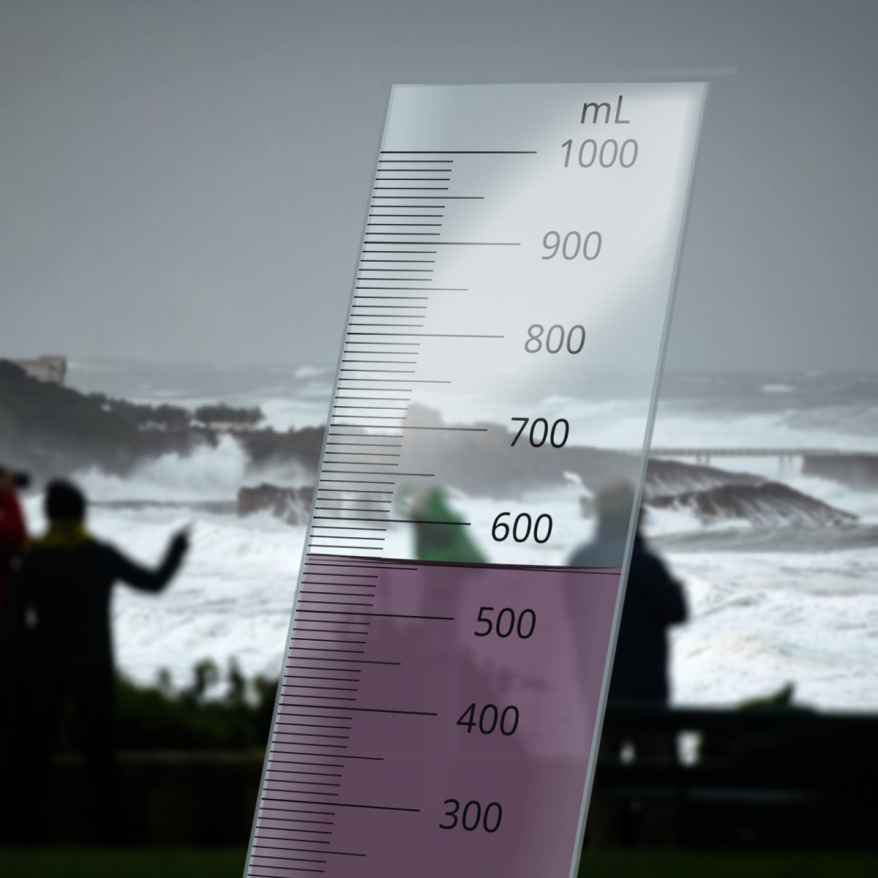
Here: 555 mL
